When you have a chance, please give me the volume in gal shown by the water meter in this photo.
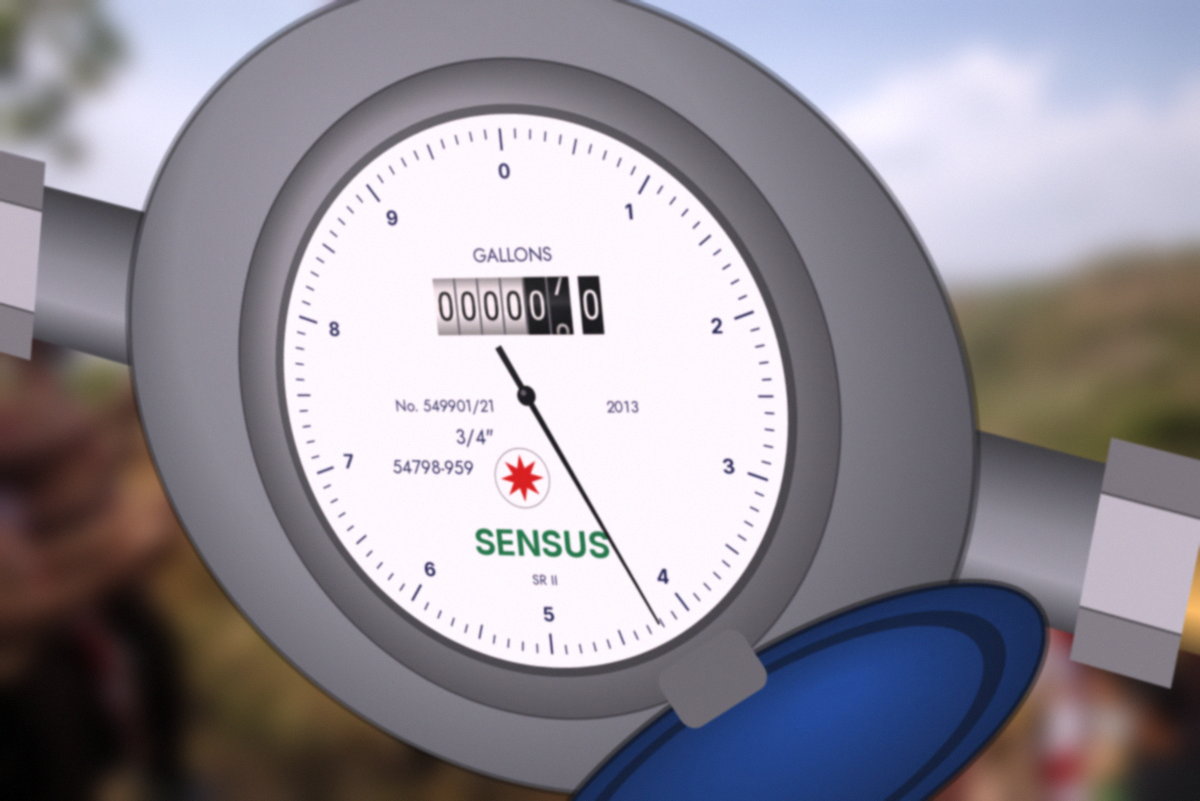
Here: 74.2 gal
